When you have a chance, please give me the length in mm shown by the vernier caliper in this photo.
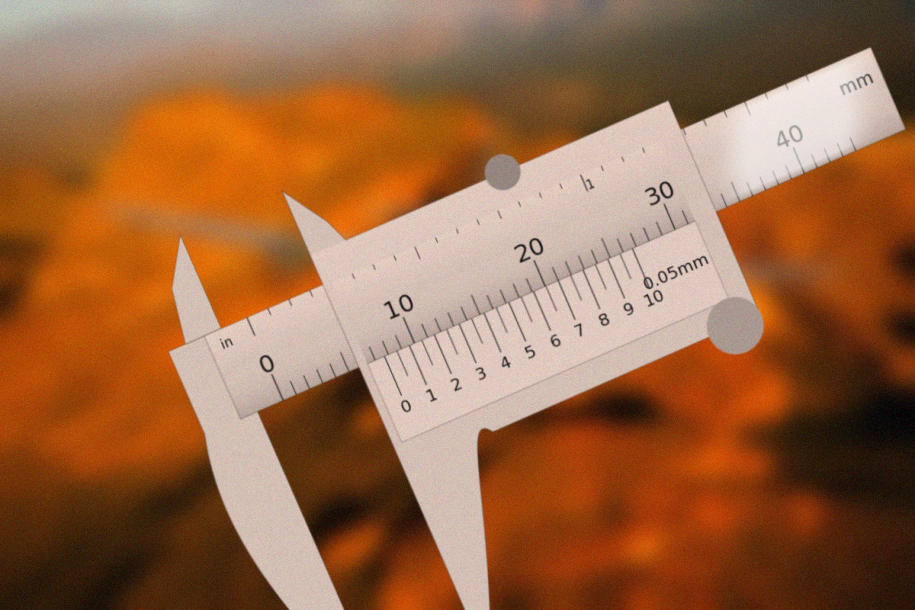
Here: 7.7 mm
